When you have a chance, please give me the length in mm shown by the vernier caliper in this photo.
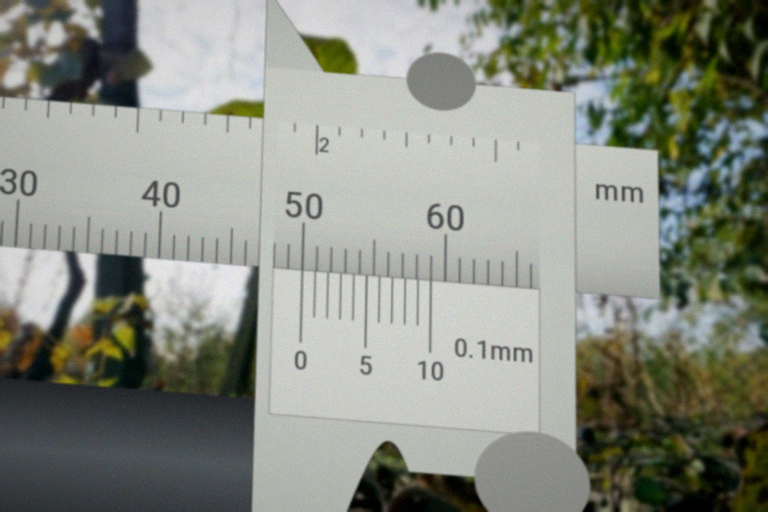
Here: 50.0 mm
